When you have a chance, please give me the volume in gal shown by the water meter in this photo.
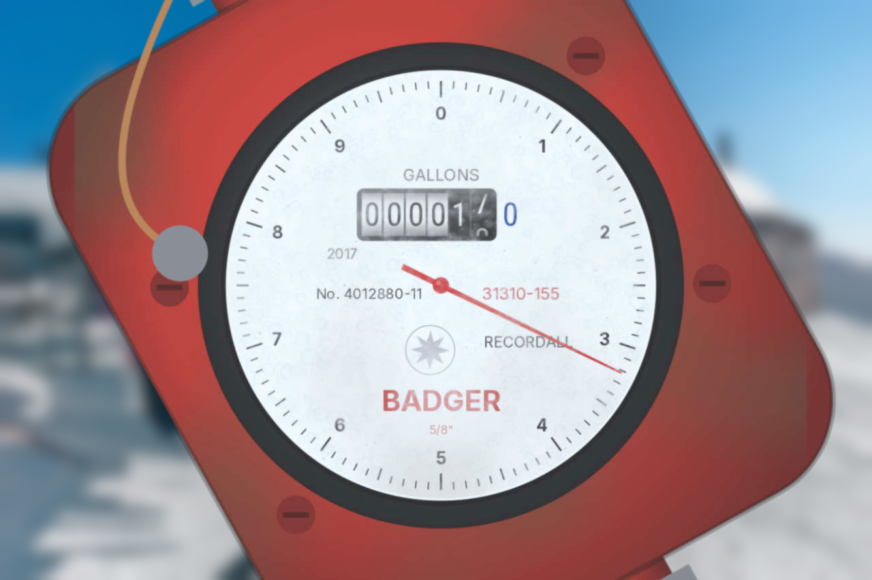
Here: 173.2 gal
